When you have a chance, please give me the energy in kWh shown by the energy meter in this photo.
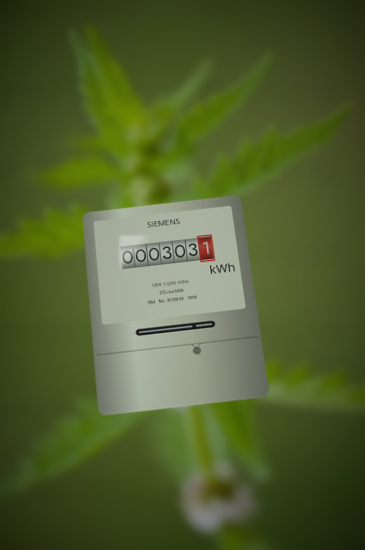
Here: 303.1 kWh
